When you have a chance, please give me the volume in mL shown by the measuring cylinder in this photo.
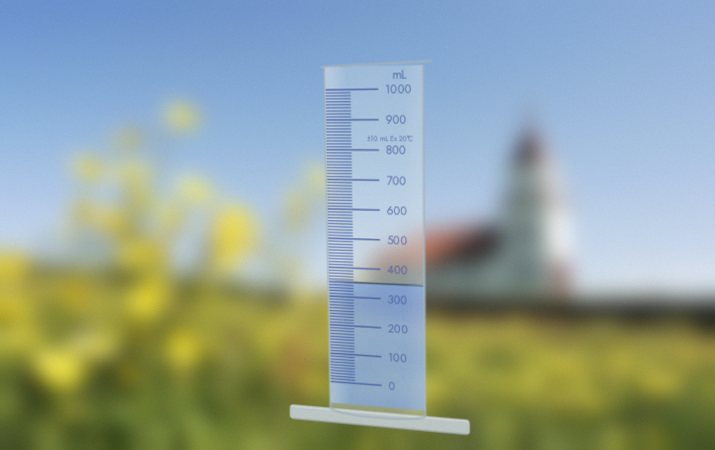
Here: 350 mL
